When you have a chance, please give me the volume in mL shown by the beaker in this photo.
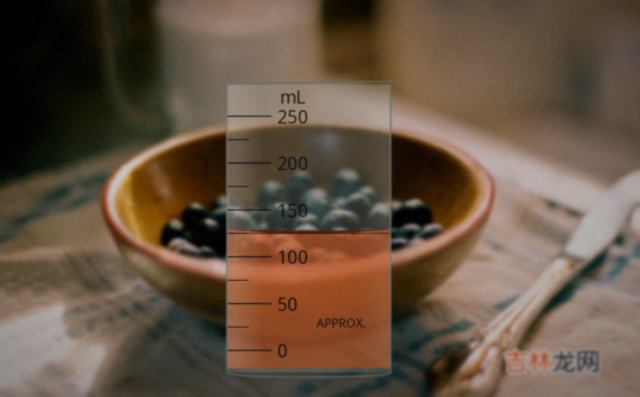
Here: 125 mL
